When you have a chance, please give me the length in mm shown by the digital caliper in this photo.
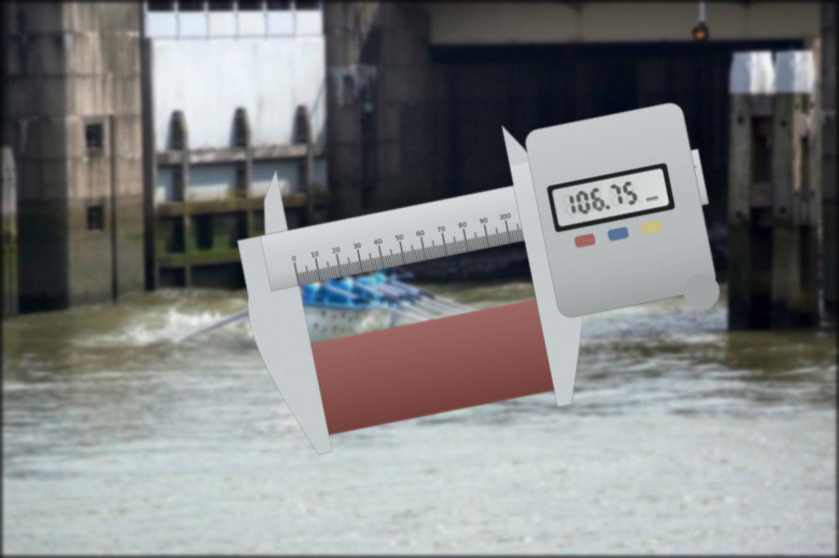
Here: 106.75 mm
